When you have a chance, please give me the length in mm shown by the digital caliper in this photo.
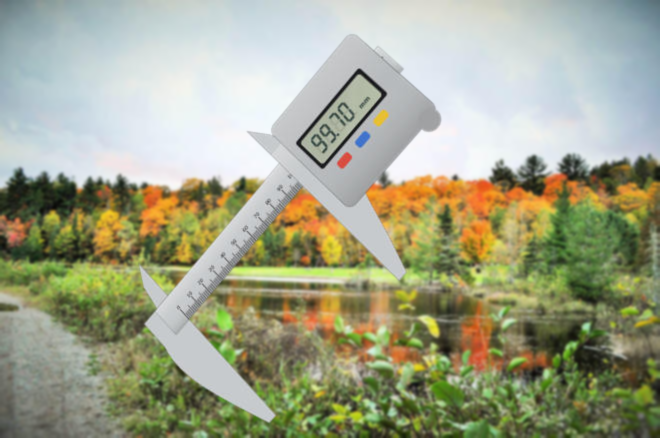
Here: 99.70 mm
